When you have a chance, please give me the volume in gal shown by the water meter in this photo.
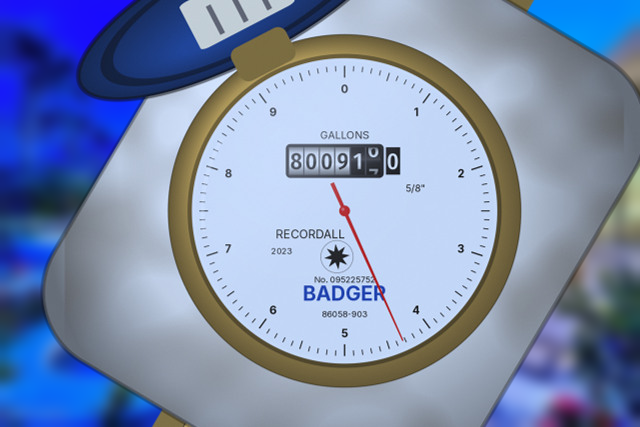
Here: 8009164.3 gal
